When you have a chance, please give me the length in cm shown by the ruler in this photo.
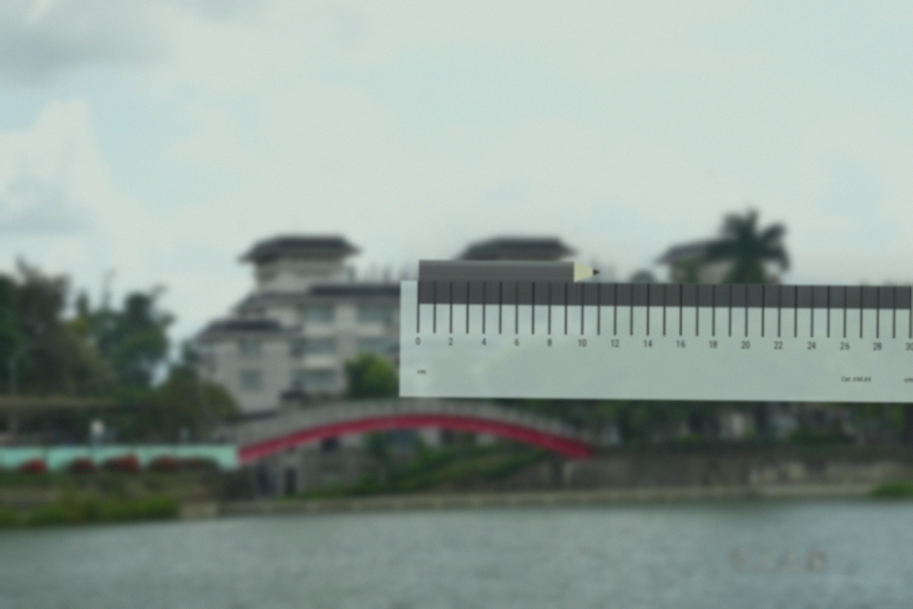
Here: 11 cm
